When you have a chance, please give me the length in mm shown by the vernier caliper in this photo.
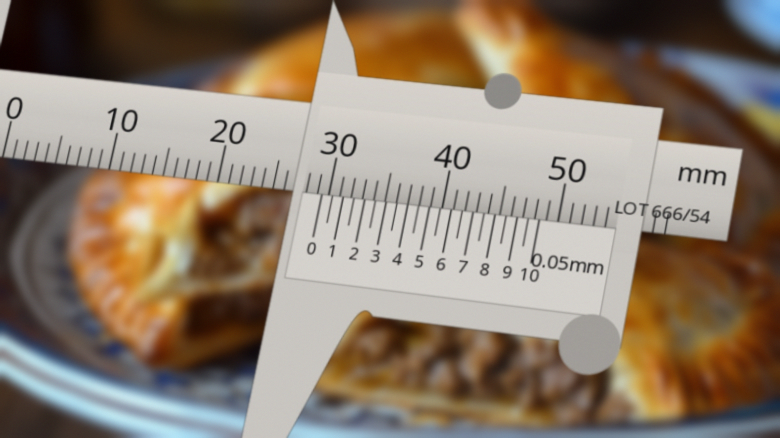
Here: 29.4 mm
